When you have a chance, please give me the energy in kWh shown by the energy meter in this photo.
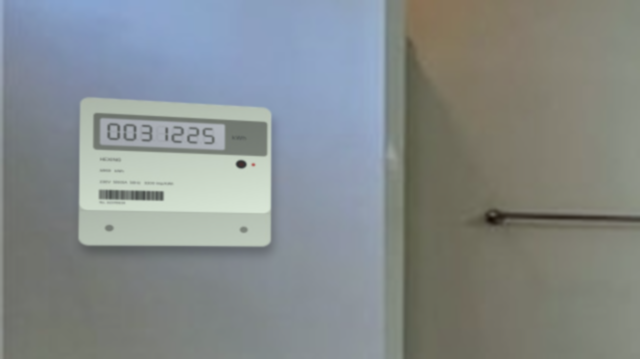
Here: 31225 kWh
